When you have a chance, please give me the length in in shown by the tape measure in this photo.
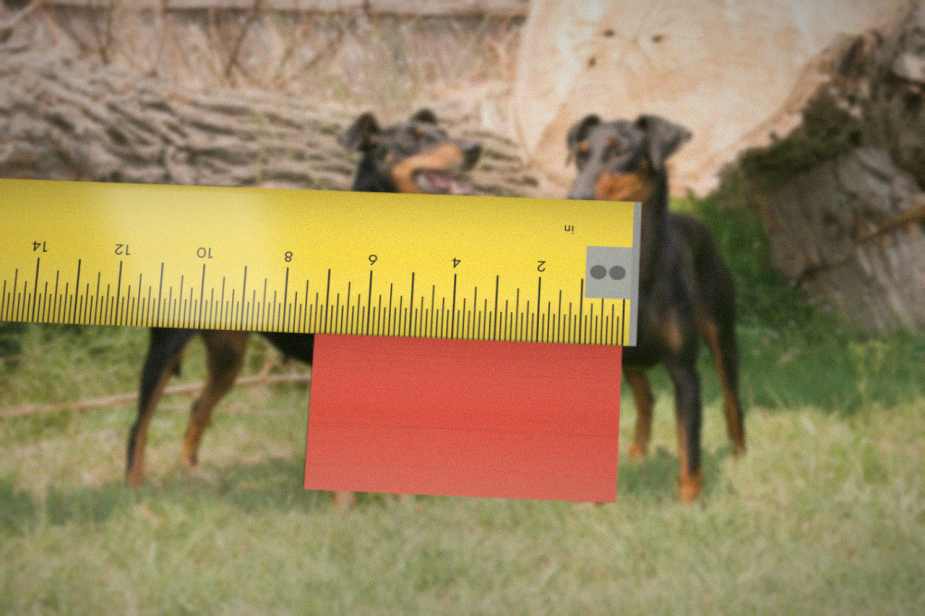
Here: 7.25 in
